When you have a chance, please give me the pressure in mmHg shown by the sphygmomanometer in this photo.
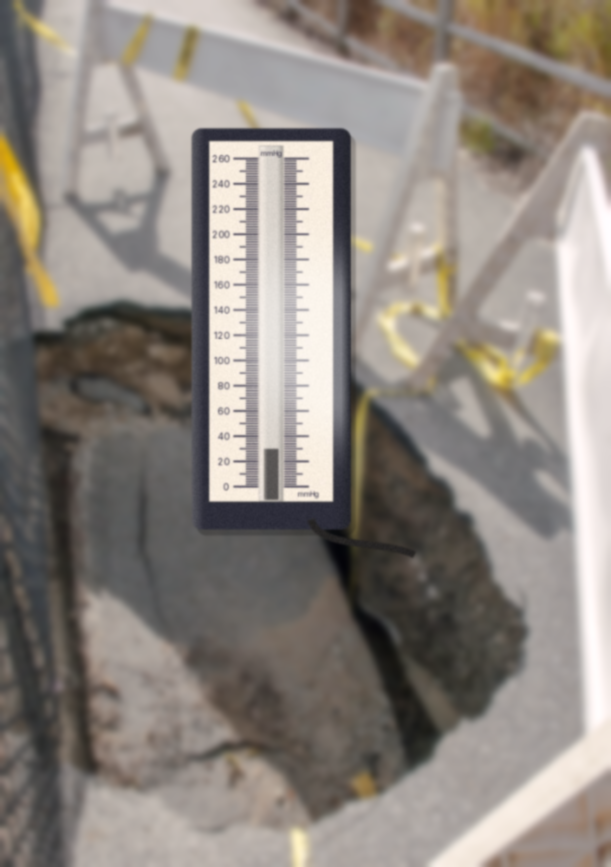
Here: 30 mmHg
